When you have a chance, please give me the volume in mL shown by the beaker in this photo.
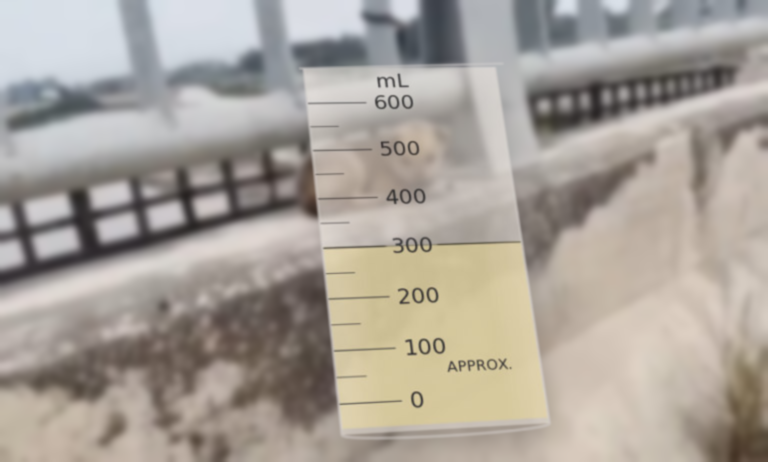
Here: 300 mL
